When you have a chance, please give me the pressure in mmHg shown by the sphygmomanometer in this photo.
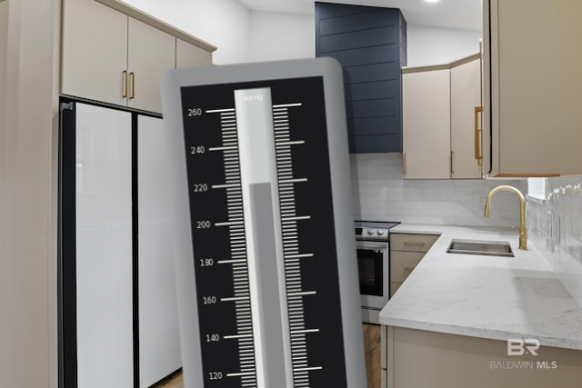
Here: 220 mmHg
